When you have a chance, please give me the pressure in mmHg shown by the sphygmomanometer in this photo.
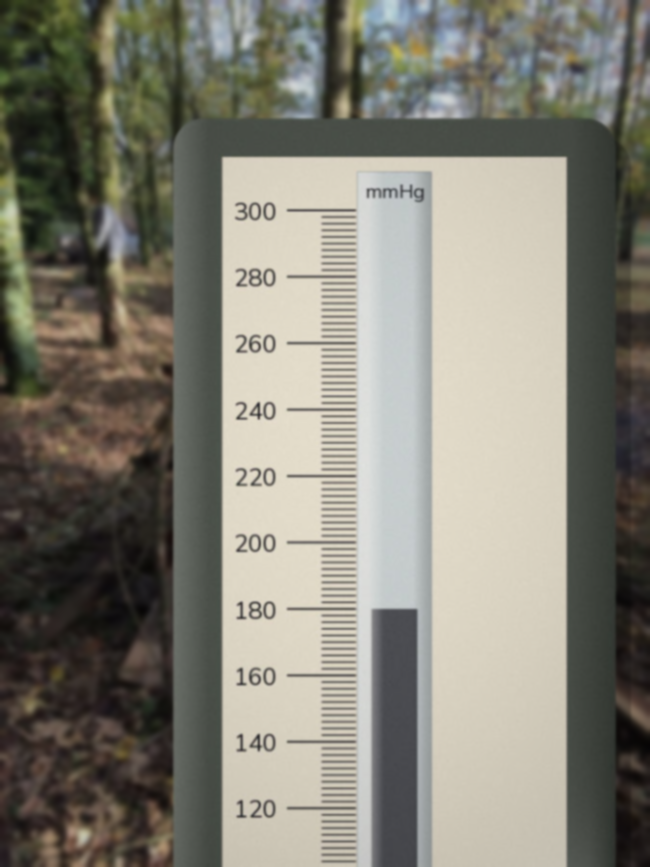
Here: 180 mmHg
